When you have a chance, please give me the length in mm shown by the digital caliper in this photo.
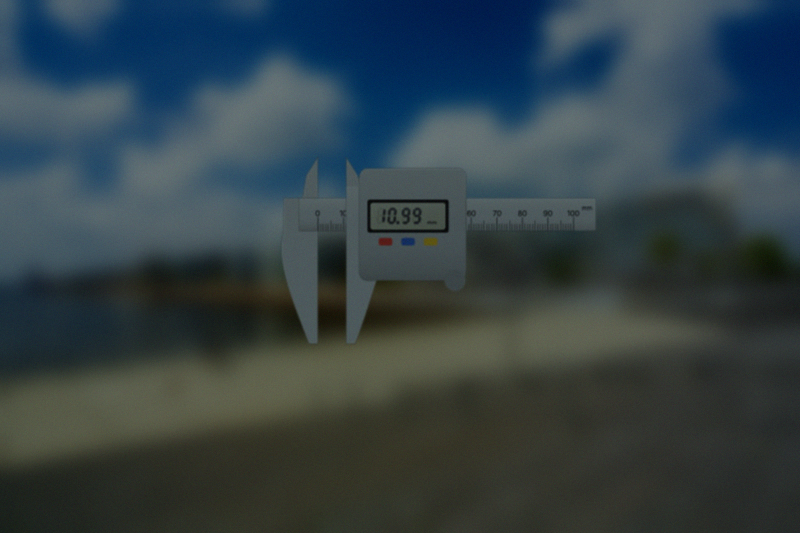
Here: 10.99 mm
